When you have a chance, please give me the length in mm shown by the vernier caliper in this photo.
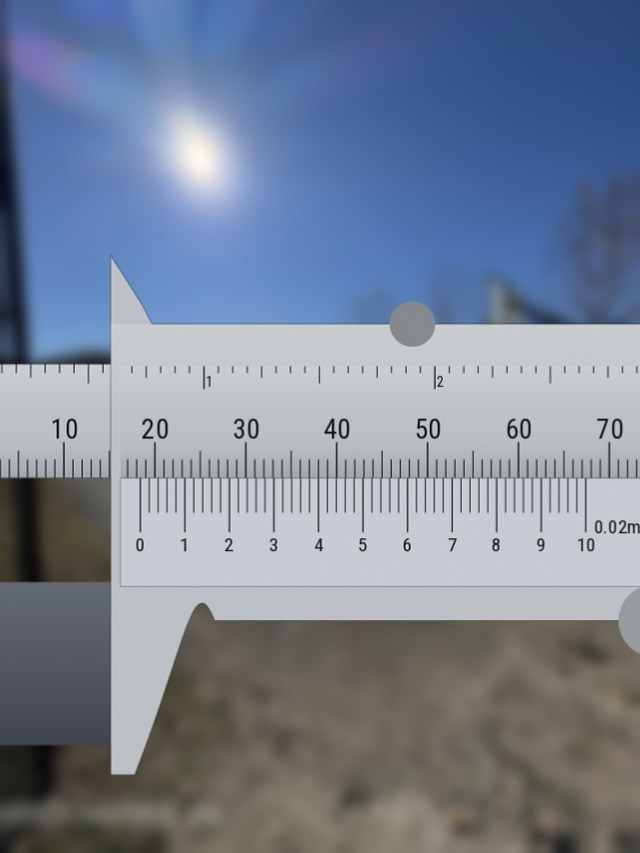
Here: 18.4 mm
